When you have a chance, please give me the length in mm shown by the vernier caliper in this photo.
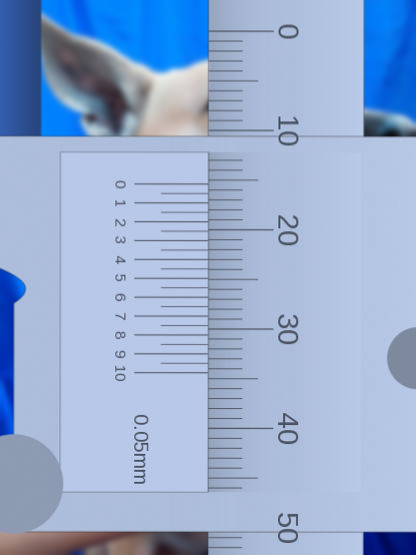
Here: 15.4 mm
